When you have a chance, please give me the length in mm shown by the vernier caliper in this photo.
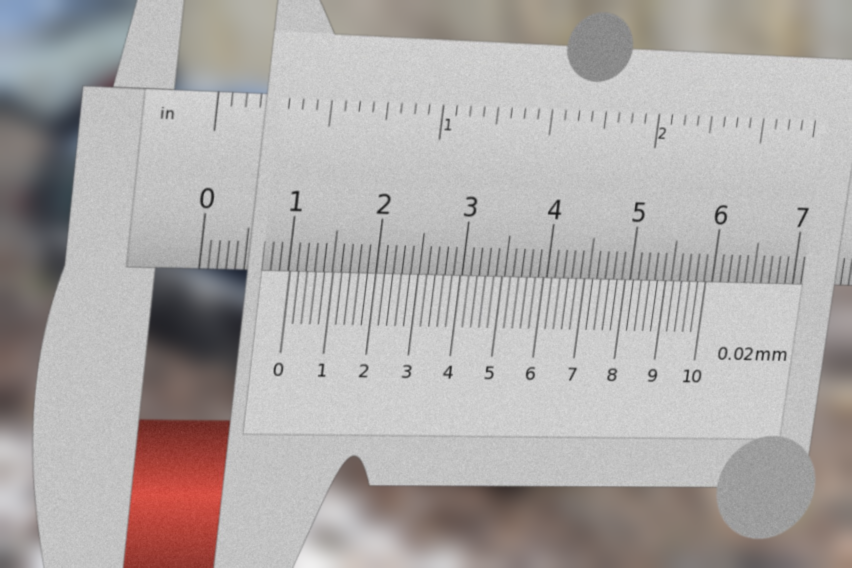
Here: 10.2 mm
